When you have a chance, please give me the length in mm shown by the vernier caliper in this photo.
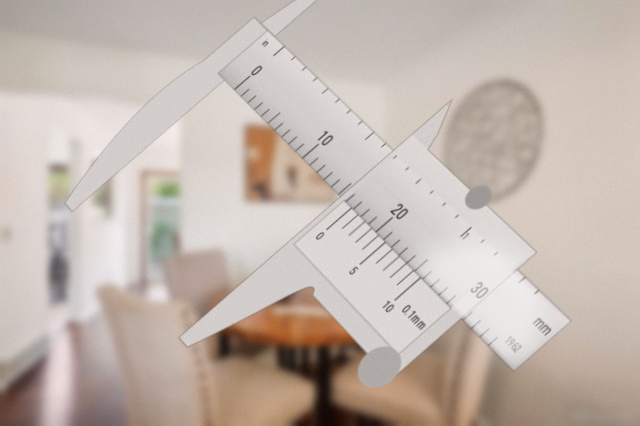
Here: 16.8 mm
